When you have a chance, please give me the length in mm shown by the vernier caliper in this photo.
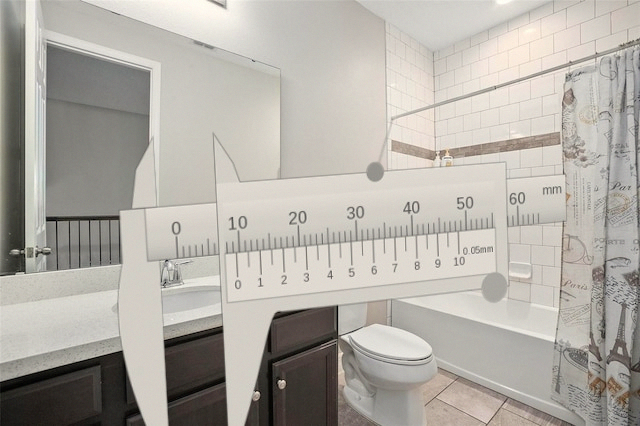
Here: 9.5 mm
